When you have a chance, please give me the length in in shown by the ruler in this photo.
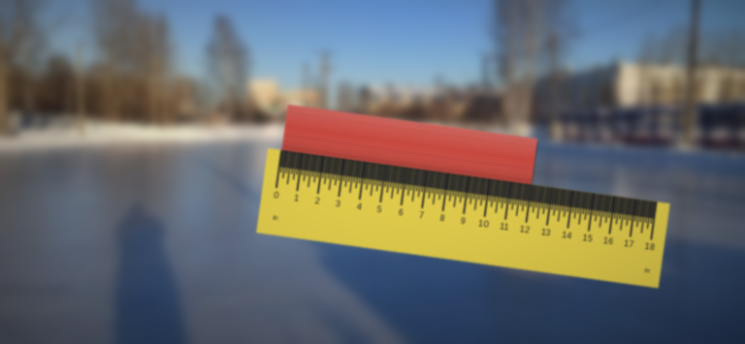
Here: 12 in
